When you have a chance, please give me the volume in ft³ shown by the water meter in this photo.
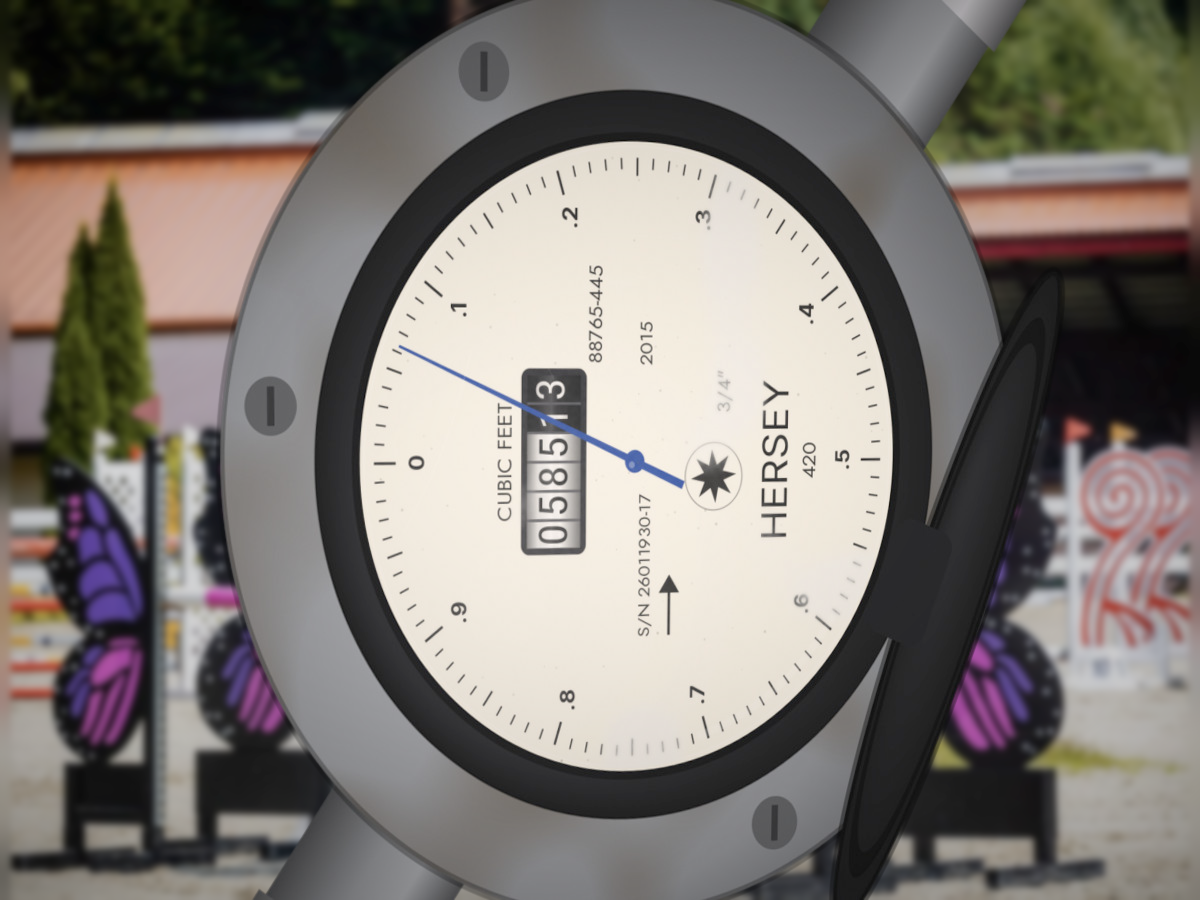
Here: 58513.06 ft³
